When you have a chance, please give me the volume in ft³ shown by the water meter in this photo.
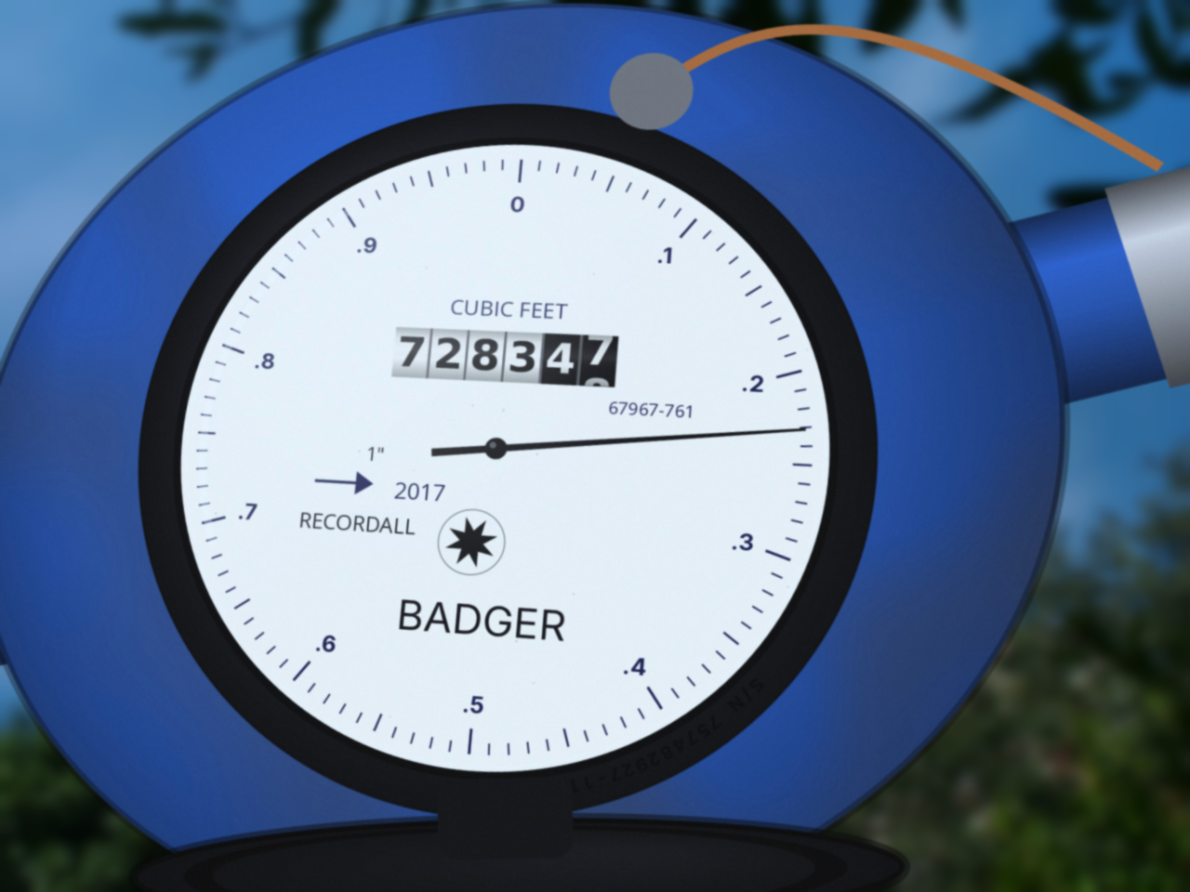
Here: 728347.23 ft³
